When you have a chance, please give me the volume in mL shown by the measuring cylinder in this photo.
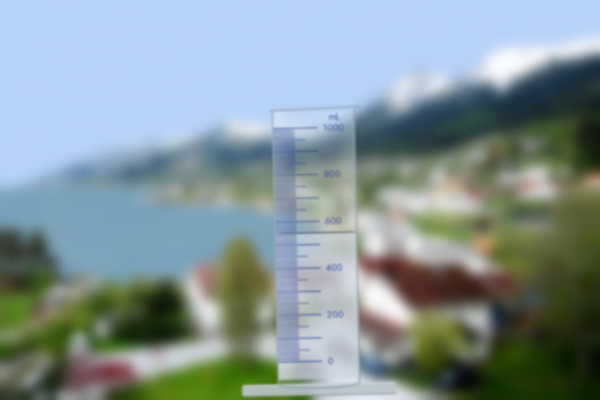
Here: 550 mL
